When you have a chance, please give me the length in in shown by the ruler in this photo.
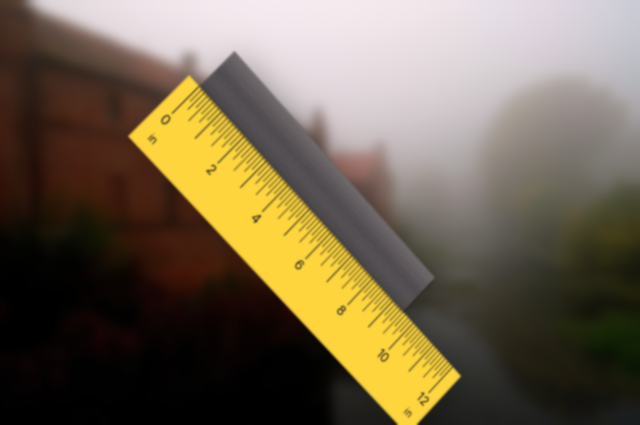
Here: 9.5 in
